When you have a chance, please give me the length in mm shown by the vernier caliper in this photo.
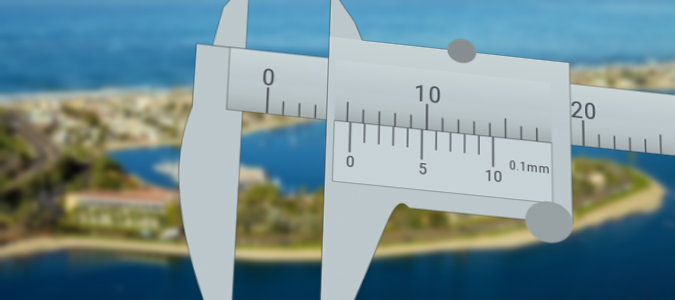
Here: 5.2 mm
